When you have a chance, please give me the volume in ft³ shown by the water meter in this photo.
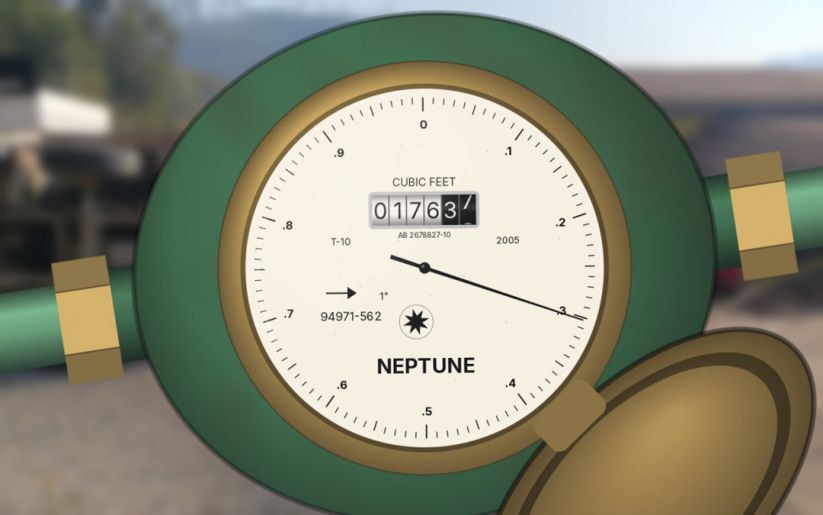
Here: 17637.30 ft³
